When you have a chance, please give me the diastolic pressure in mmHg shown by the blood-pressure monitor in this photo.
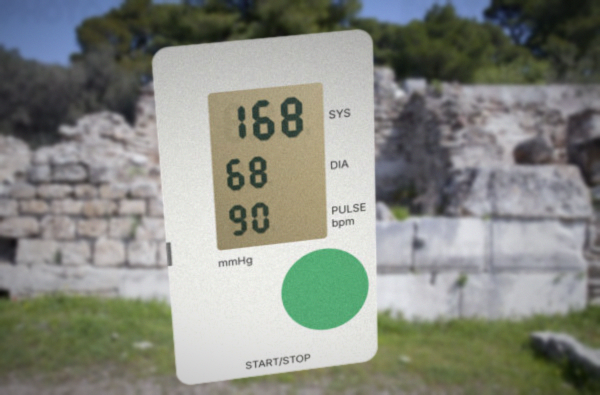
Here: 68 mmHg
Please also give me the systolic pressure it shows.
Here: 168 mmHg
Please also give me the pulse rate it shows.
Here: 90 bpm
